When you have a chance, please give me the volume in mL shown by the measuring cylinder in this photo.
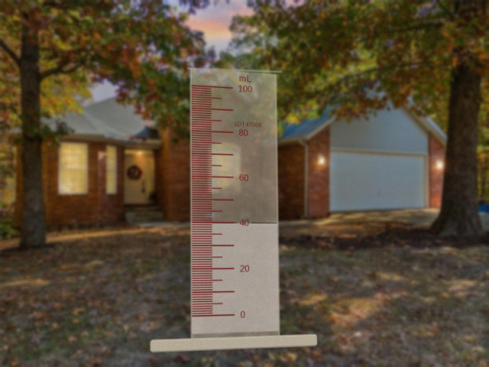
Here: 40 mL
